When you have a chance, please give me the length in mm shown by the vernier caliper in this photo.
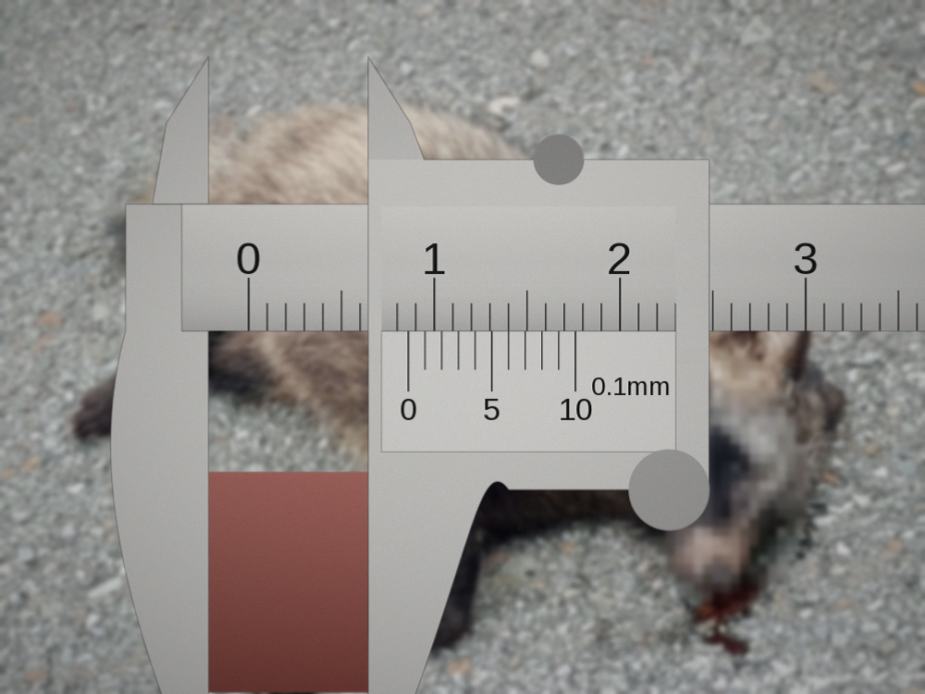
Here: 8.6 mm
